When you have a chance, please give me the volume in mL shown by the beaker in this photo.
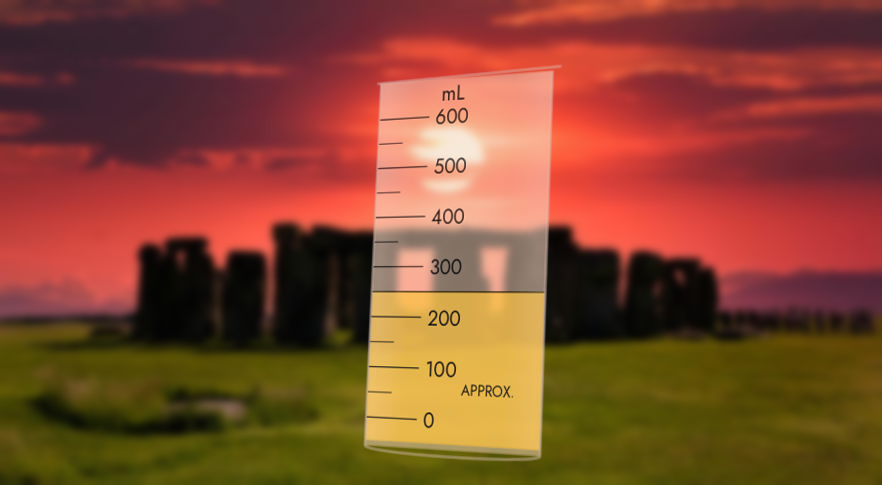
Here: 250 mL
